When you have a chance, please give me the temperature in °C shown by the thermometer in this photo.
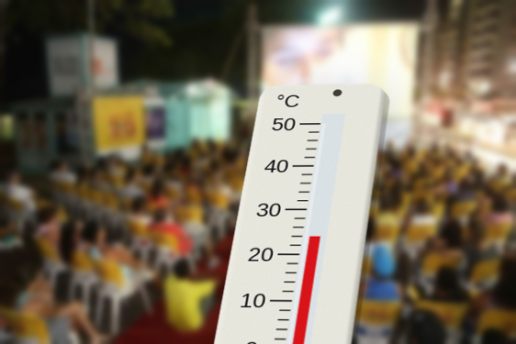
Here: 24 °C
